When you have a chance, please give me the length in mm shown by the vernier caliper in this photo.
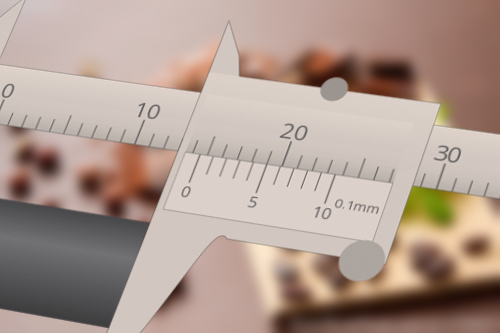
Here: 14.5 mm
